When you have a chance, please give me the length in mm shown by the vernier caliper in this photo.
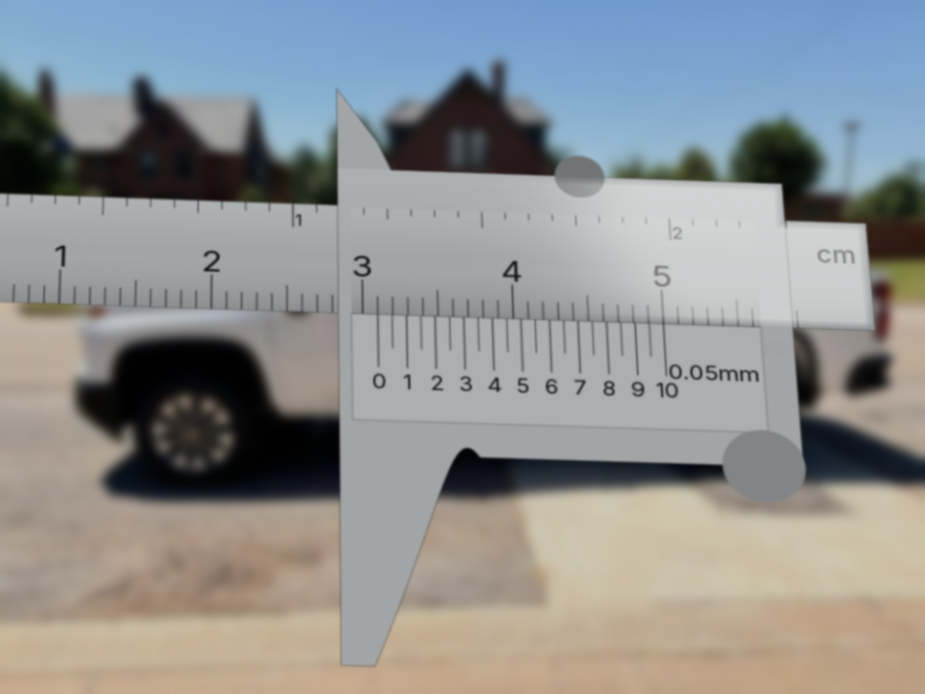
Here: 31.0 mm
